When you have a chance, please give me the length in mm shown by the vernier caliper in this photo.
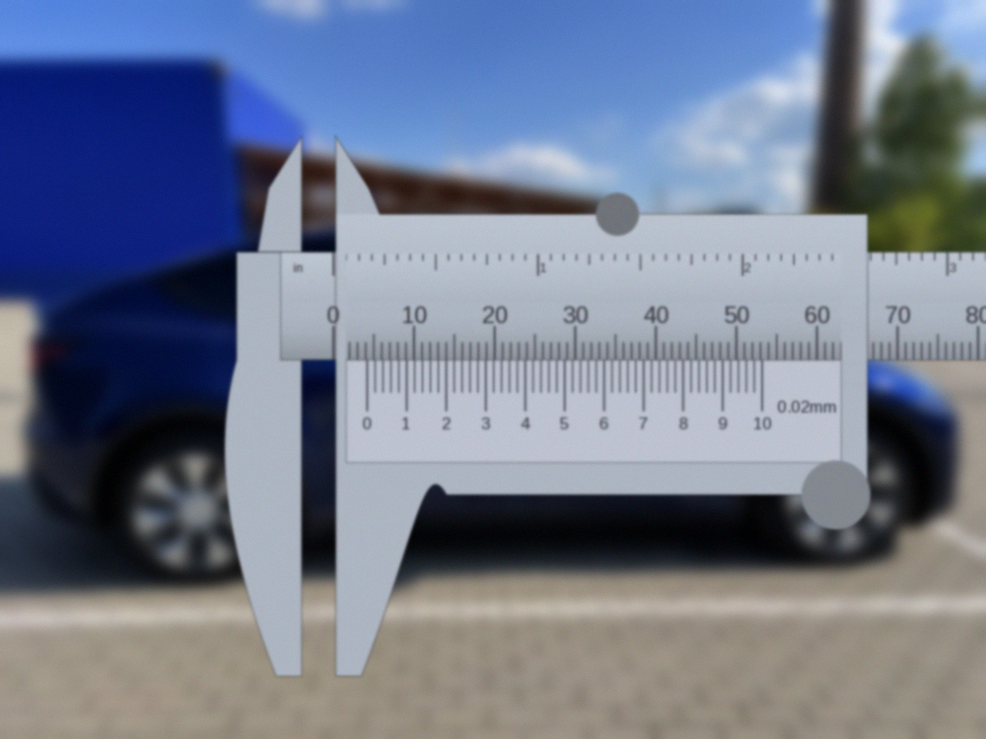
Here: 4.2 mm
